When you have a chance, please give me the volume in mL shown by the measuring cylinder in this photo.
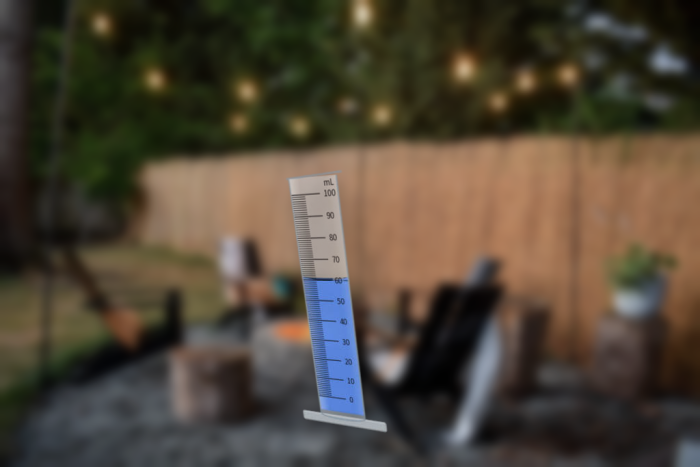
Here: 60 mL
